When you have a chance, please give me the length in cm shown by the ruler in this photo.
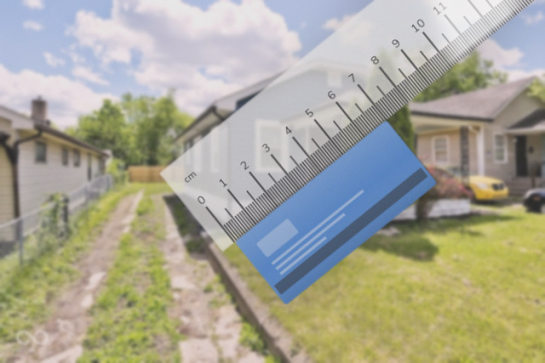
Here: 7 cm
